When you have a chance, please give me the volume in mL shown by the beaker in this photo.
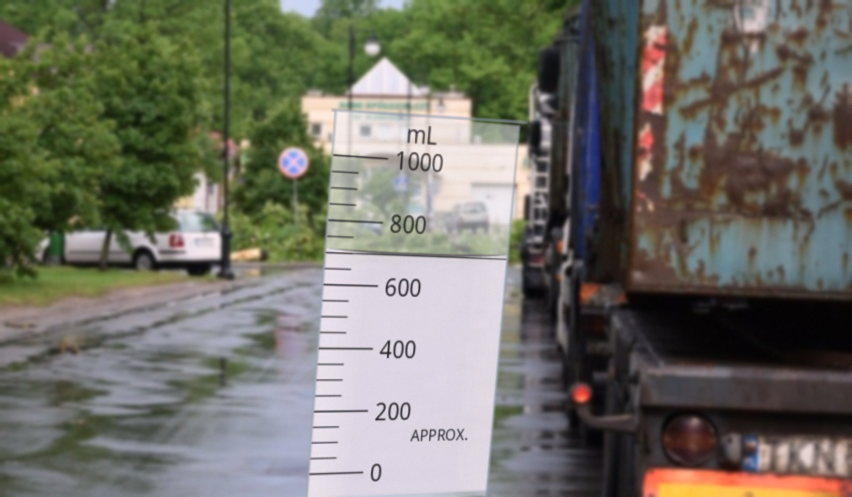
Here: 700 mL
